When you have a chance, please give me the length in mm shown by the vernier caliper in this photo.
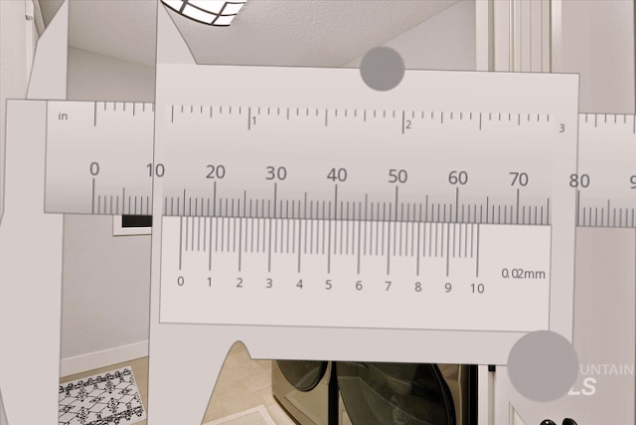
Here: 14.6 mm
